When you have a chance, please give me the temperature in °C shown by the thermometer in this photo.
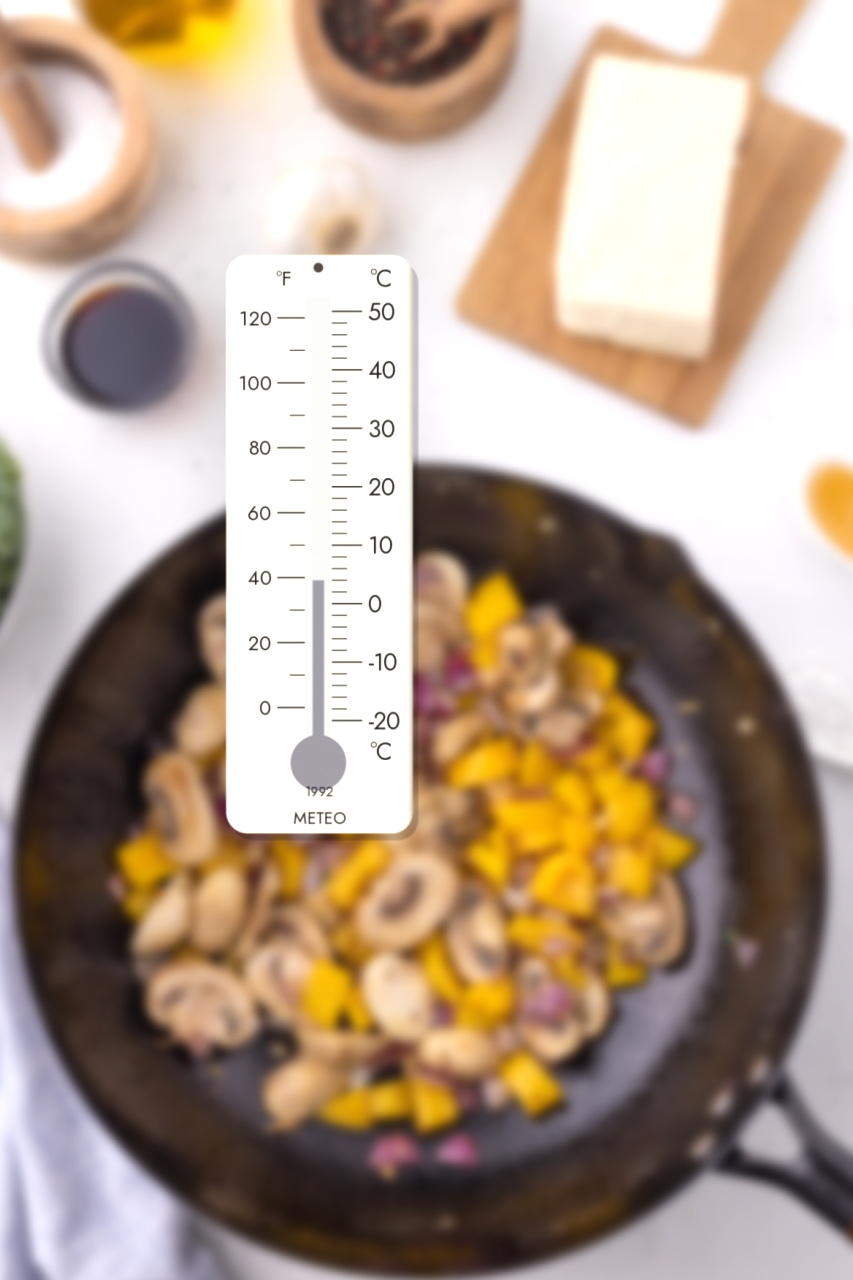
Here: 4 °C
